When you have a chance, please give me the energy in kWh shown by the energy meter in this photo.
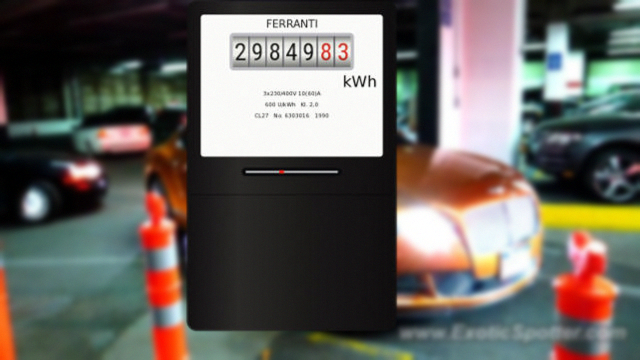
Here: 29849.83 kWh
